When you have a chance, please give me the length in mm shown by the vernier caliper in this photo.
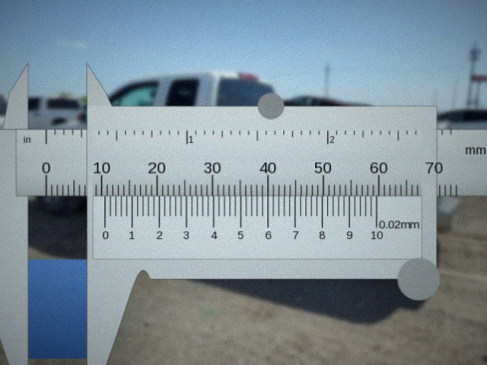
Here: 10.6 mm
